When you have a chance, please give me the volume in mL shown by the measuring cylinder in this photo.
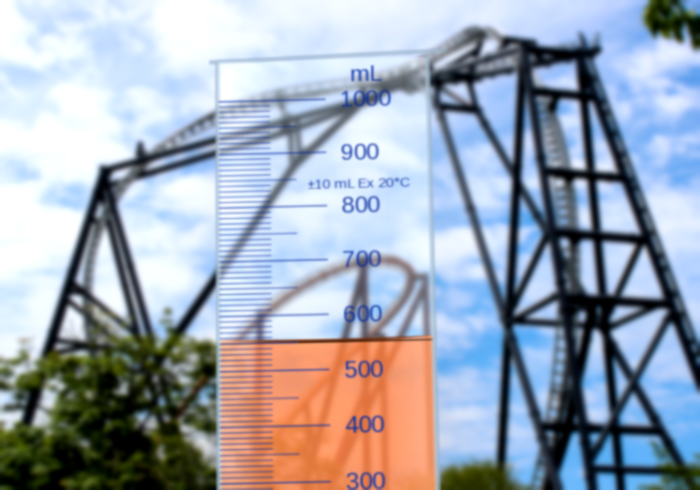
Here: 550 mL
